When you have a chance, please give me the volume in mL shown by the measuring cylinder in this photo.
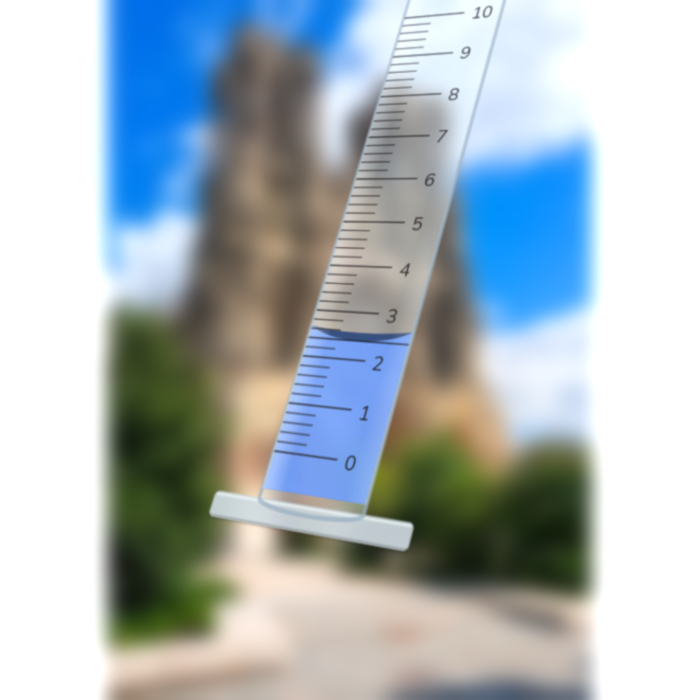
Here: 2.4 mL
